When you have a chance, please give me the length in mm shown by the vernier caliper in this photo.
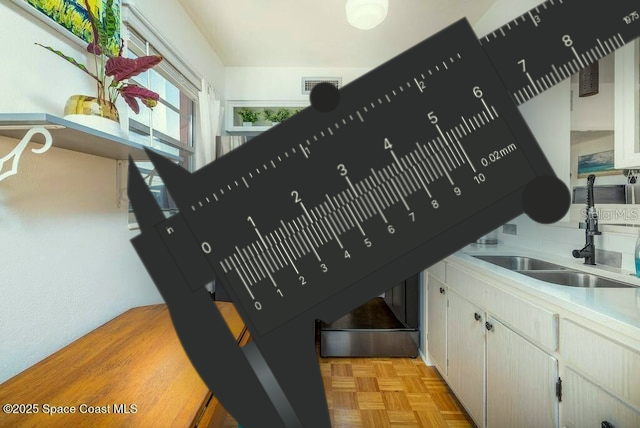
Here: 3.0 mm
